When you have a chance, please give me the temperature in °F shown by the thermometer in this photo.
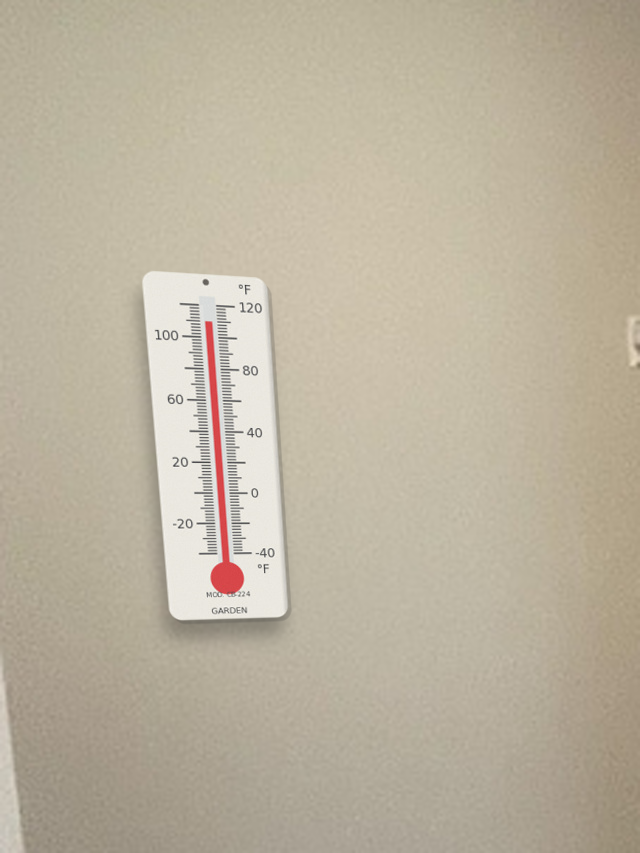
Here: 110 °F
